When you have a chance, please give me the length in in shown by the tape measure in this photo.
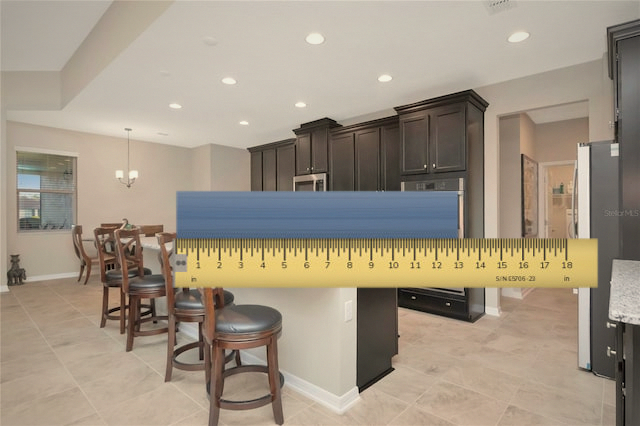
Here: 13 in
